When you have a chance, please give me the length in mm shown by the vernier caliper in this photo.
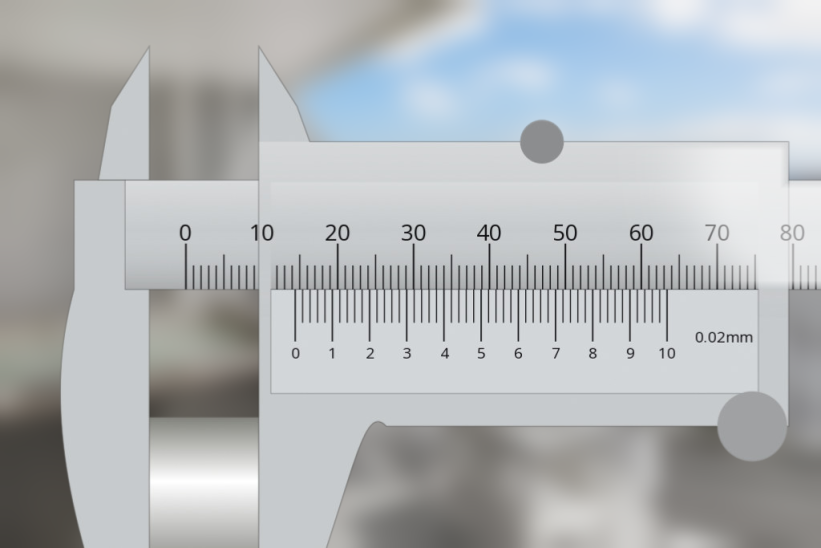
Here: 14.4 mm
